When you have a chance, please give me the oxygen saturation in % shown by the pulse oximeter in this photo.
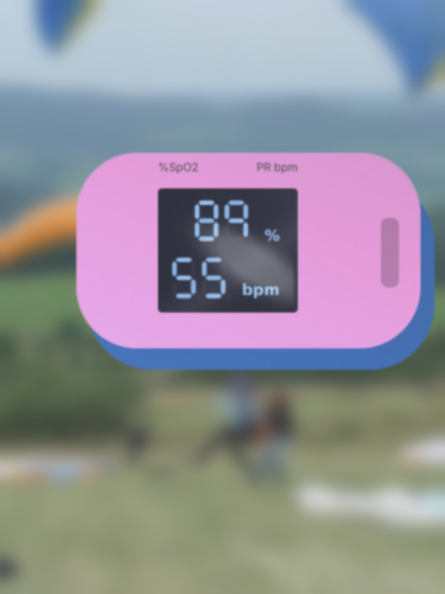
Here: 89 %
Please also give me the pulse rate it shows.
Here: 55 bpm
